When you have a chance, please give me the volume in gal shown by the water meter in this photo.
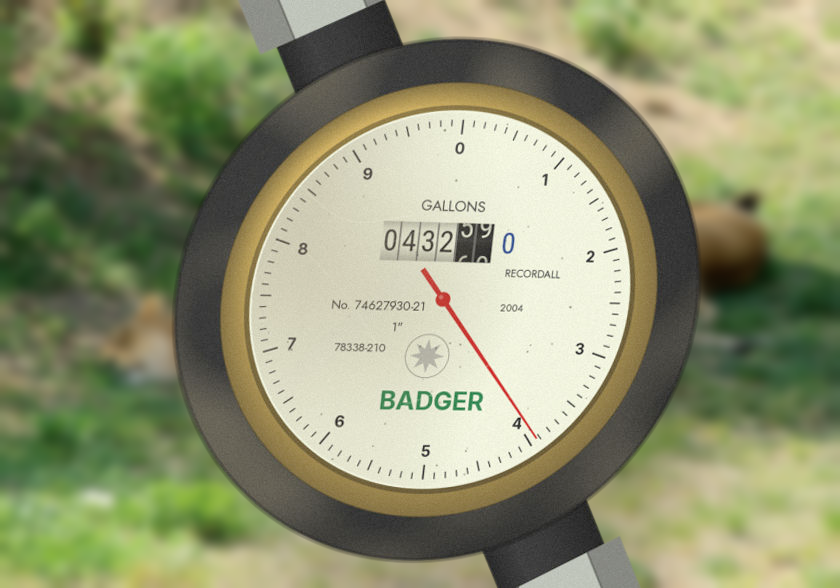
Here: 432593.9 gal
